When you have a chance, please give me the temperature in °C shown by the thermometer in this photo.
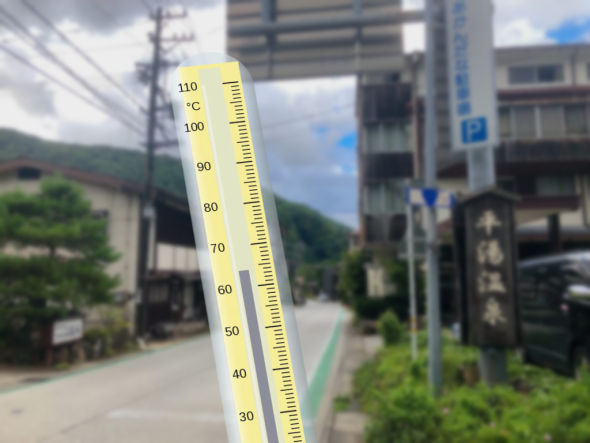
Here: 64 °C
